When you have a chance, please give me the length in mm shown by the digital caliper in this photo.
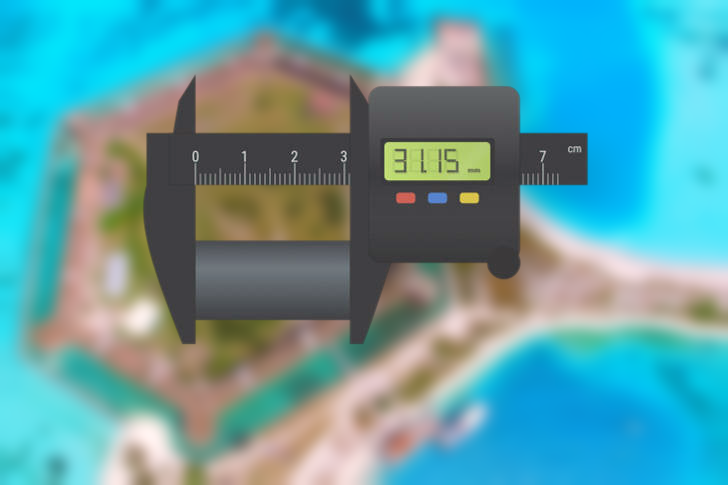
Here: 31.15 mm
